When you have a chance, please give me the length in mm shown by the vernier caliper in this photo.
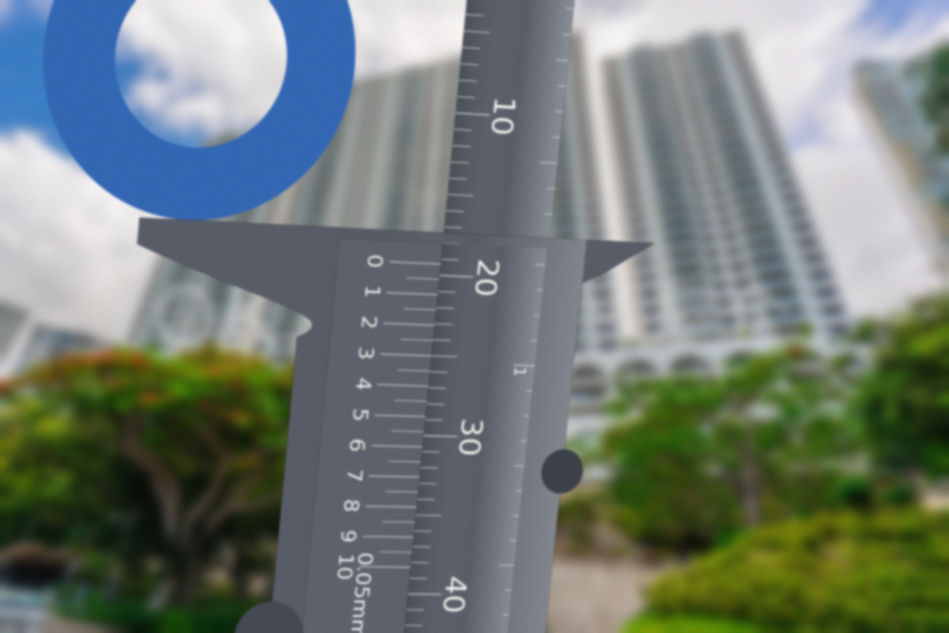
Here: 19.3 mm
